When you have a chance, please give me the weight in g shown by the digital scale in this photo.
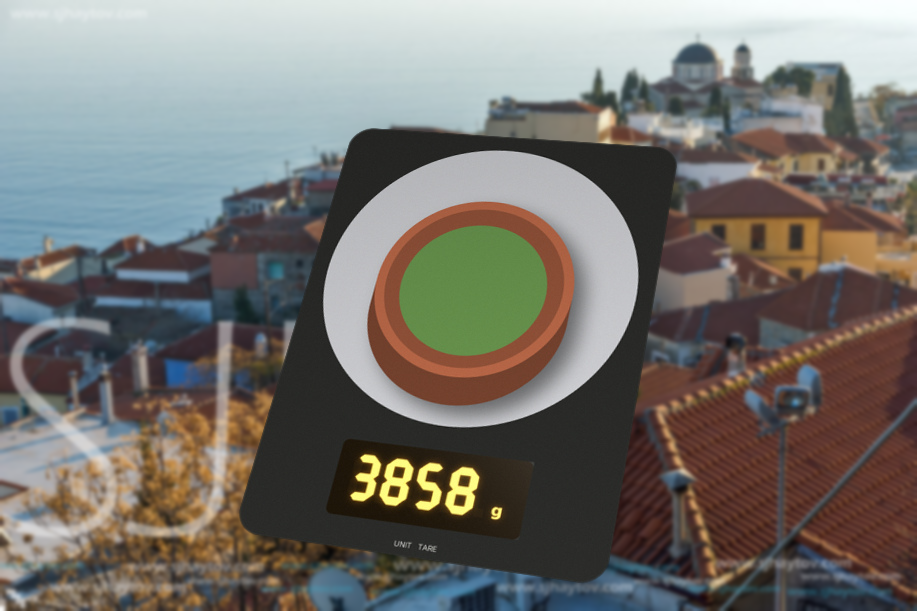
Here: 3858 g
